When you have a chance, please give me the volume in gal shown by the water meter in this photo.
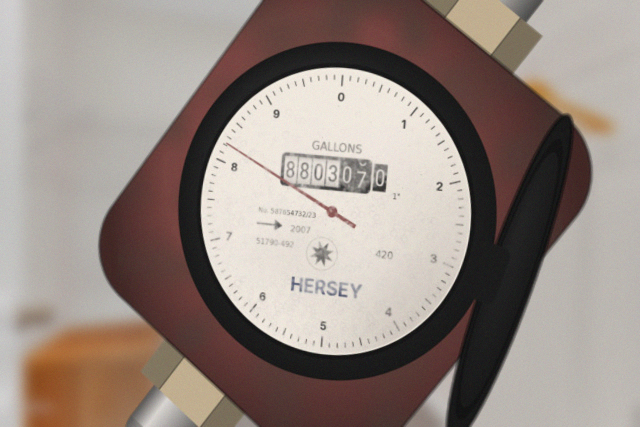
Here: 8803068.2 gal
